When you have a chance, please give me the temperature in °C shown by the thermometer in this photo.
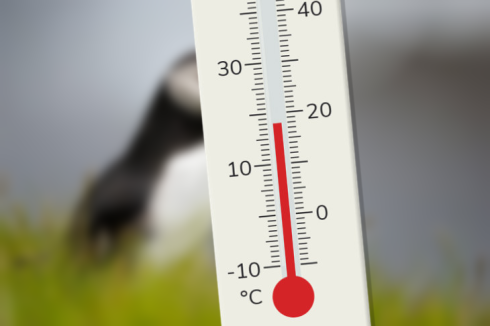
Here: 18 °C
